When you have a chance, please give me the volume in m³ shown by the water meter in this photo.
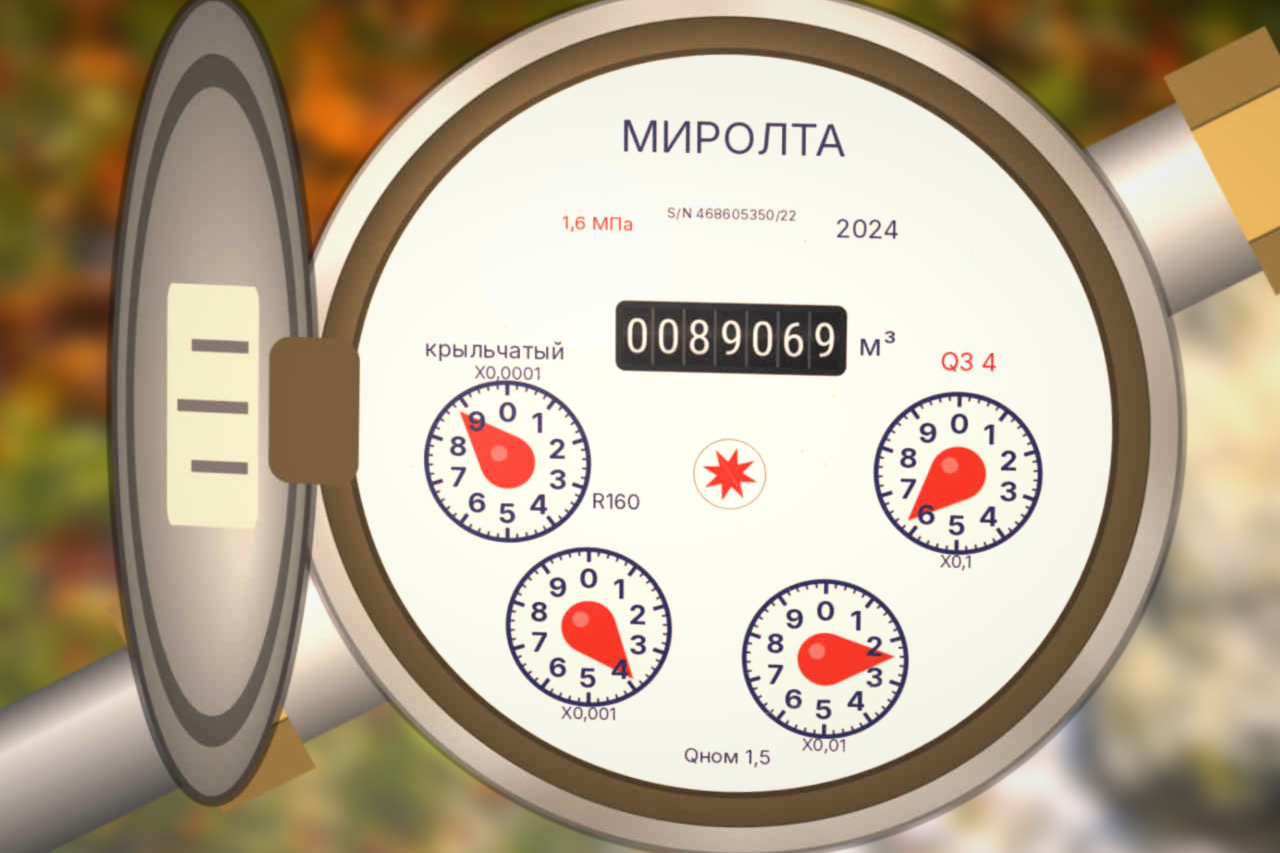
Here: 89069.6238 m³
